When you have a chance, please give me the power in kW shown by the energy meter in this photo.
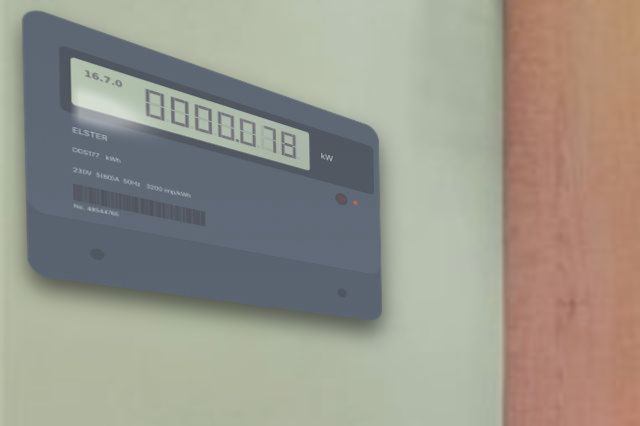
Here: 0.078 kW
